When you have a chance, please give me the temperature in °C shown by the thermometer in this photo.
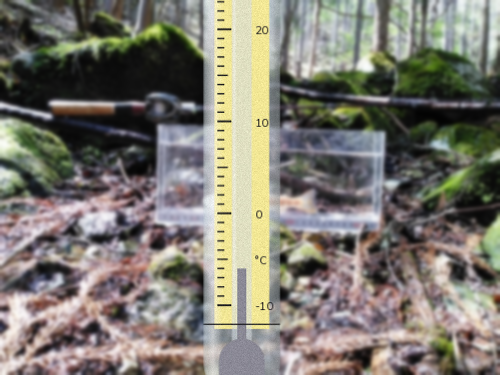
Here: -6 °C
